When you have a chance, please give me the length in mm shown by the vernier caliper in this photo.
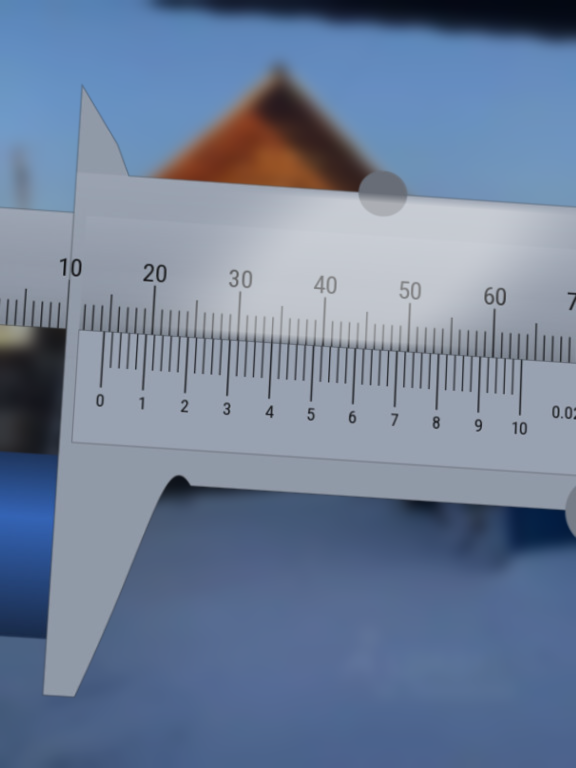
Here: 14.4 mm
